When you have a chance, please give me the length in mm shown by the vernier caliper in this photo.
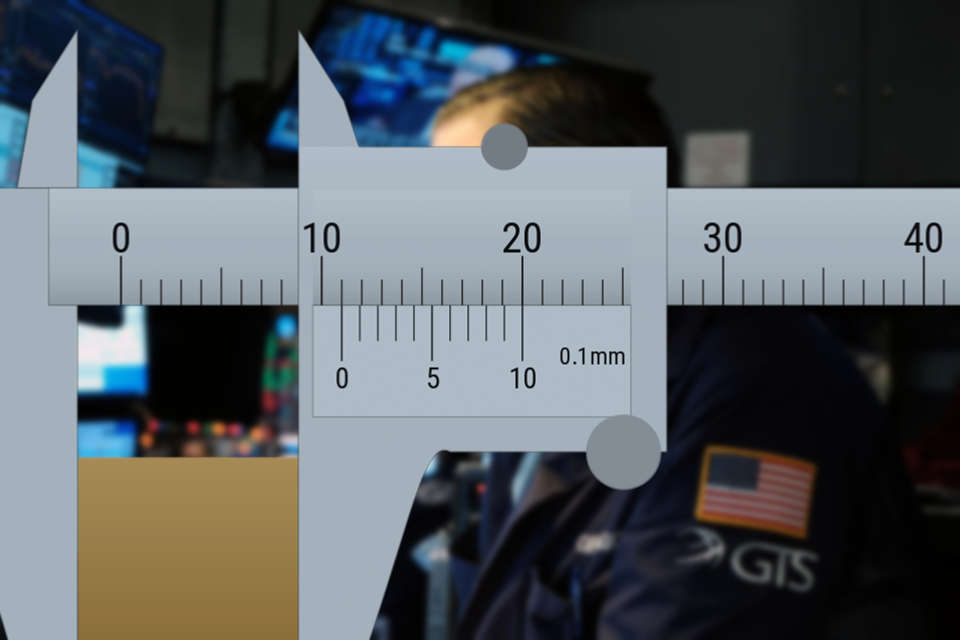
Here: 11.0 mm
